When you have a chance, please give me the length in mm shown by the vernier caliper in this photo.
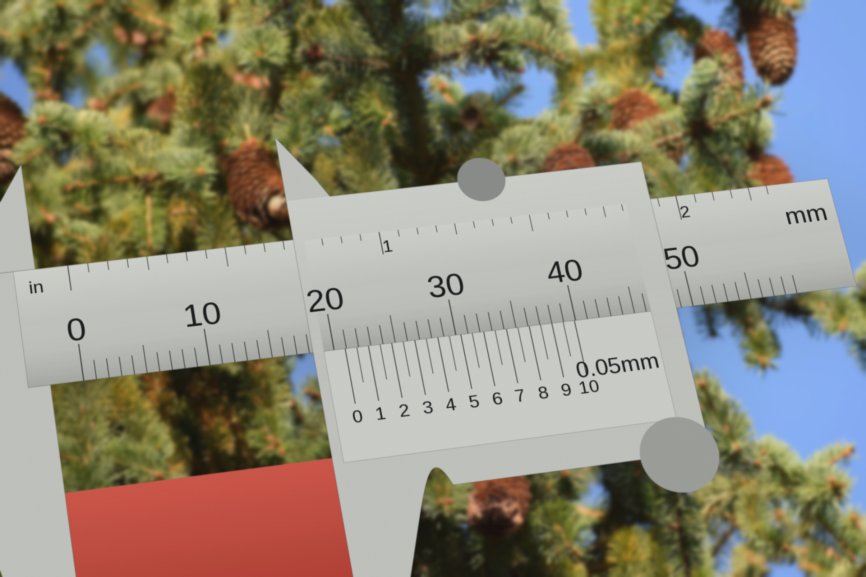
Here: 20.9 mm
